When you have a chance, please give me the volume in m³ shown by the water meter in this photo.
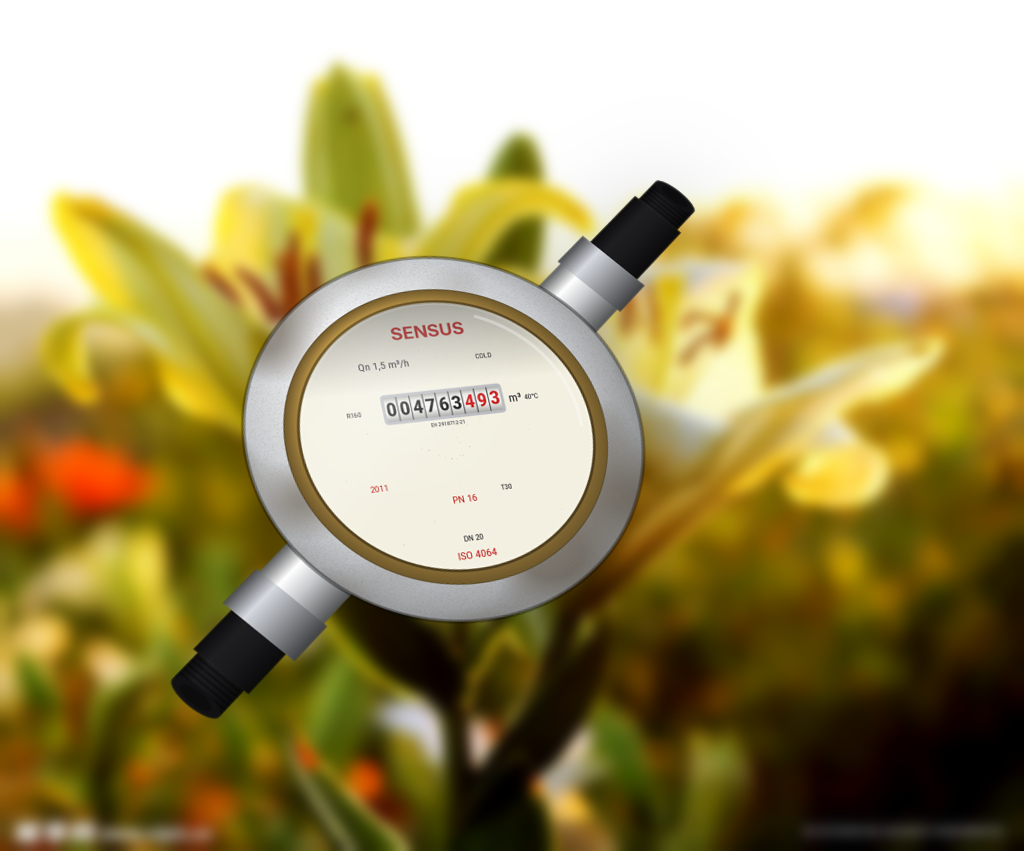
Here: 4763.493 m³
